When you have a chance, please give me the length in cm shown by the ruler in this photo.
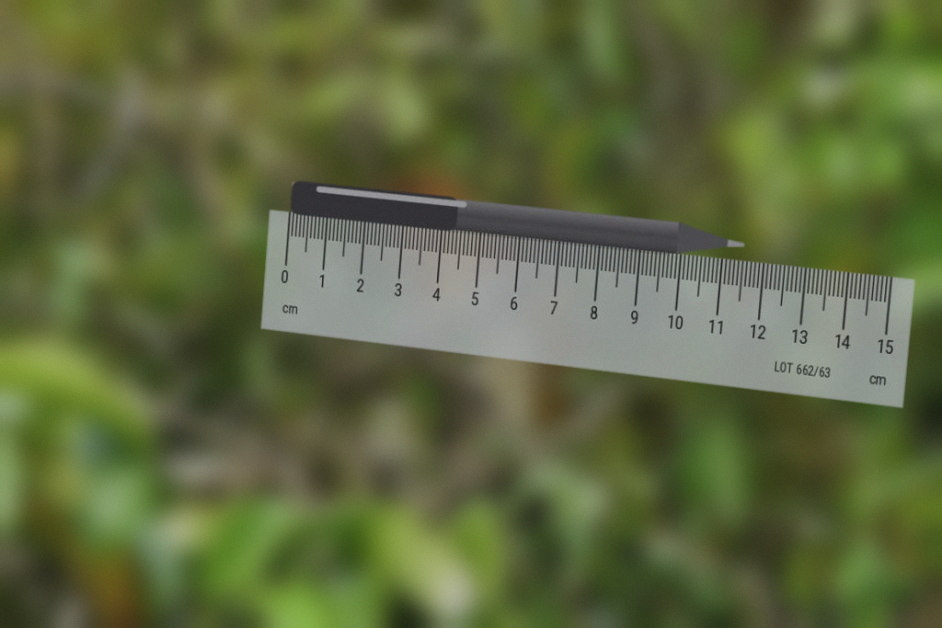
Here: 11.5 cm
